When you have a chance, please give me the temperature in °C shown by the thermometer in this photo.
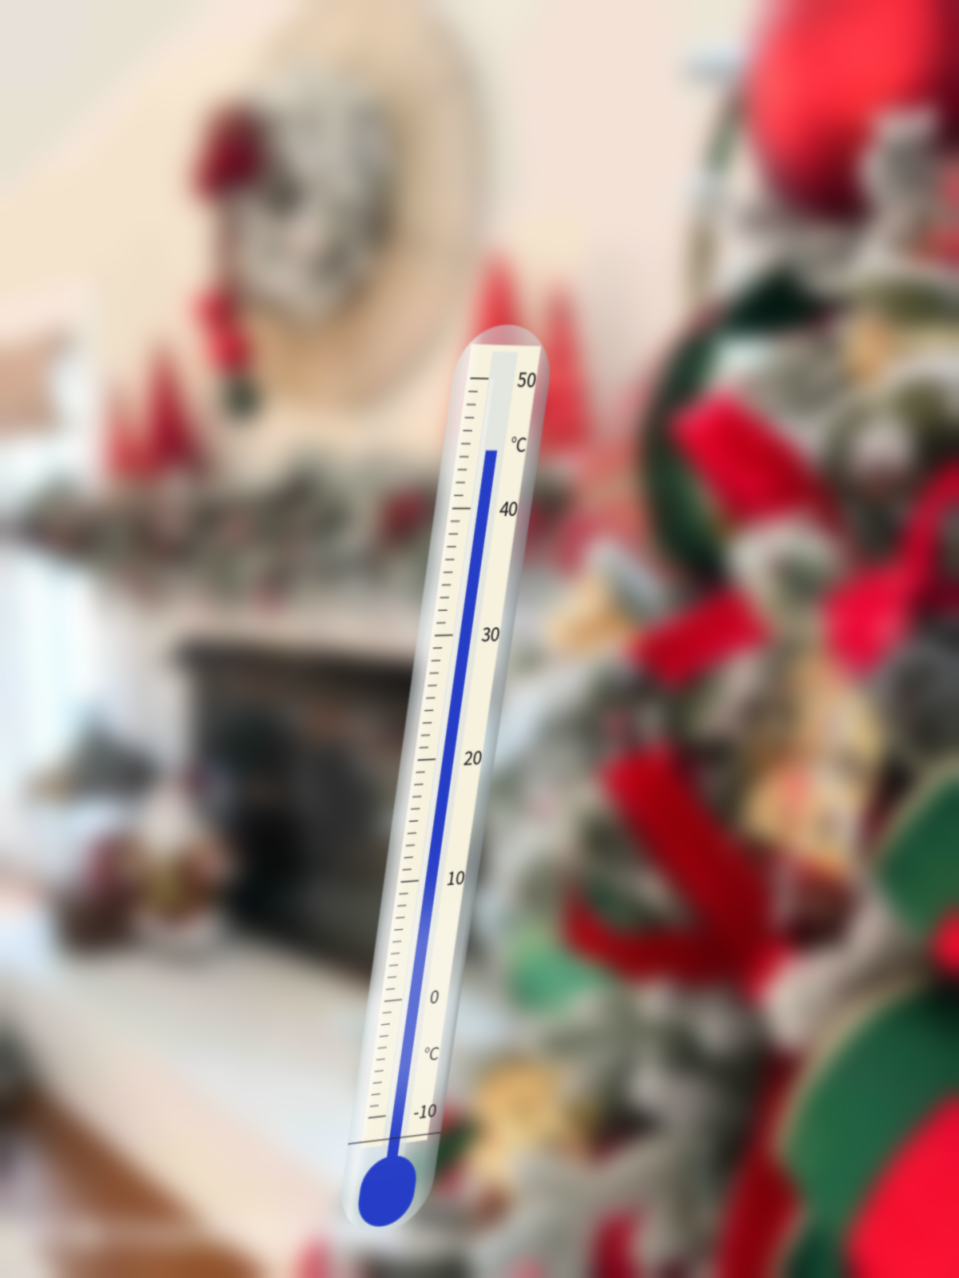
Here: 44.5 °C
